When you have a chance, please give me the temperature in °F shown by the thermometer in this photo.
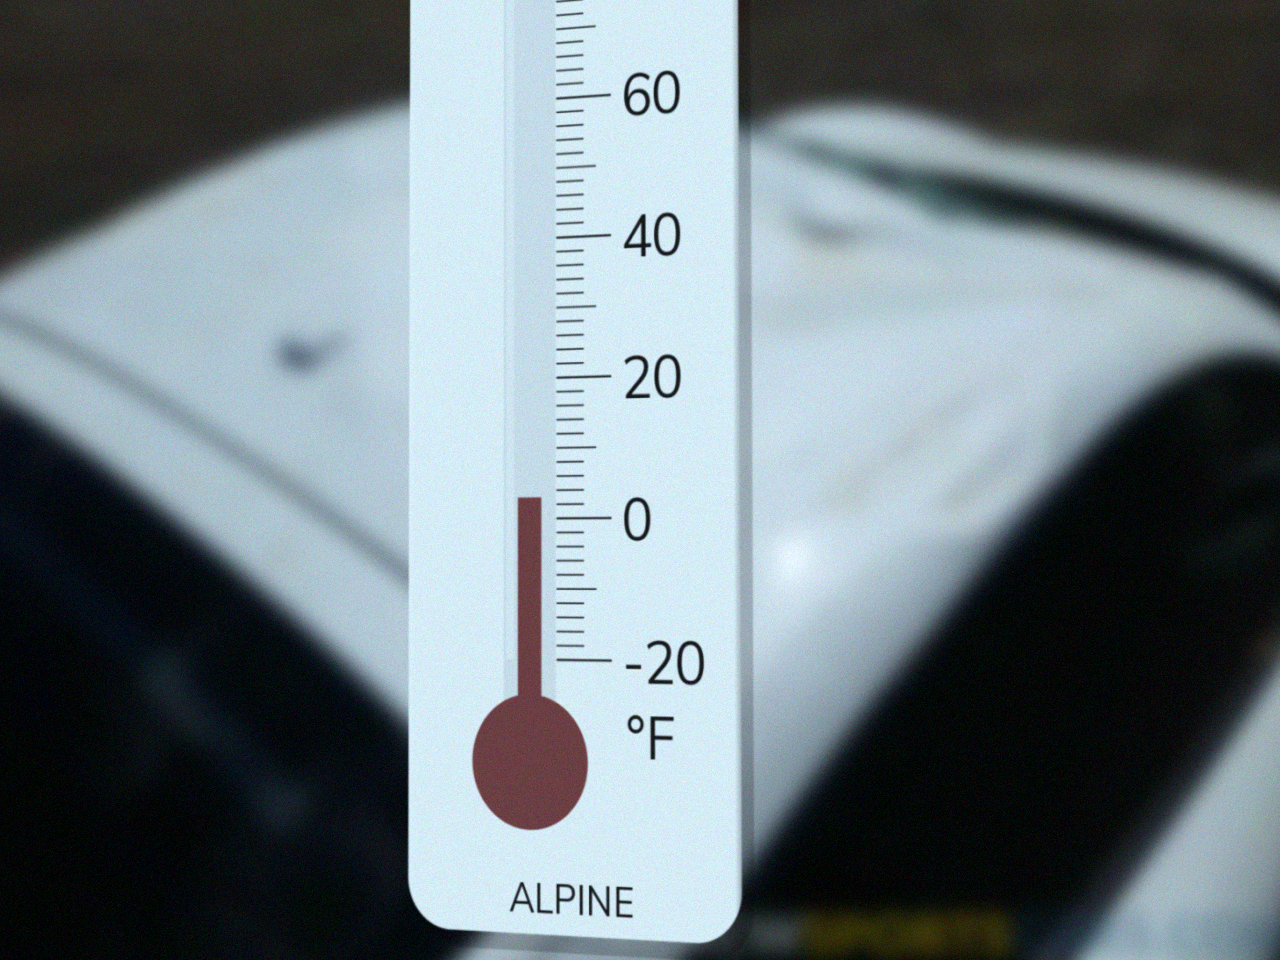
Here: 3 °F
